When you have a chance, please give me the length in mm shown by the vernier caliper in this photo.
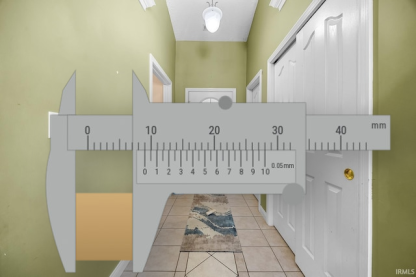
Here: 9.0 mm
